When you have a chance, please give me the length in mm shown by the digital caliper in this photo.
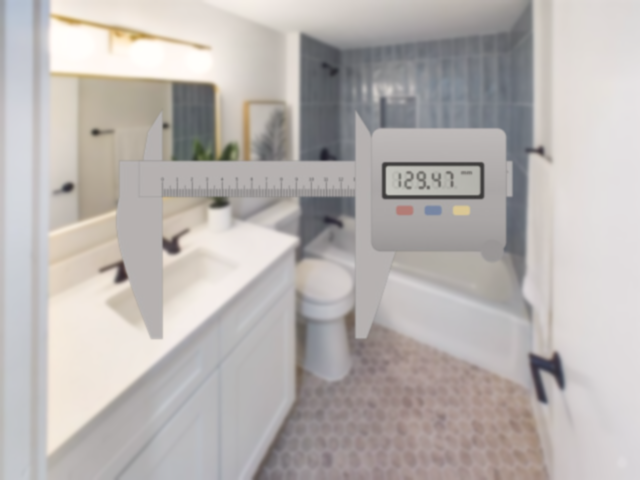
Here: 129.47 mm
